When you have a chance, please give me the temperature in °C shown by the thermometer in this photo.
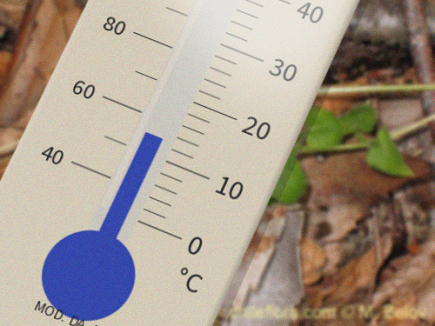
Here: 13 °C
